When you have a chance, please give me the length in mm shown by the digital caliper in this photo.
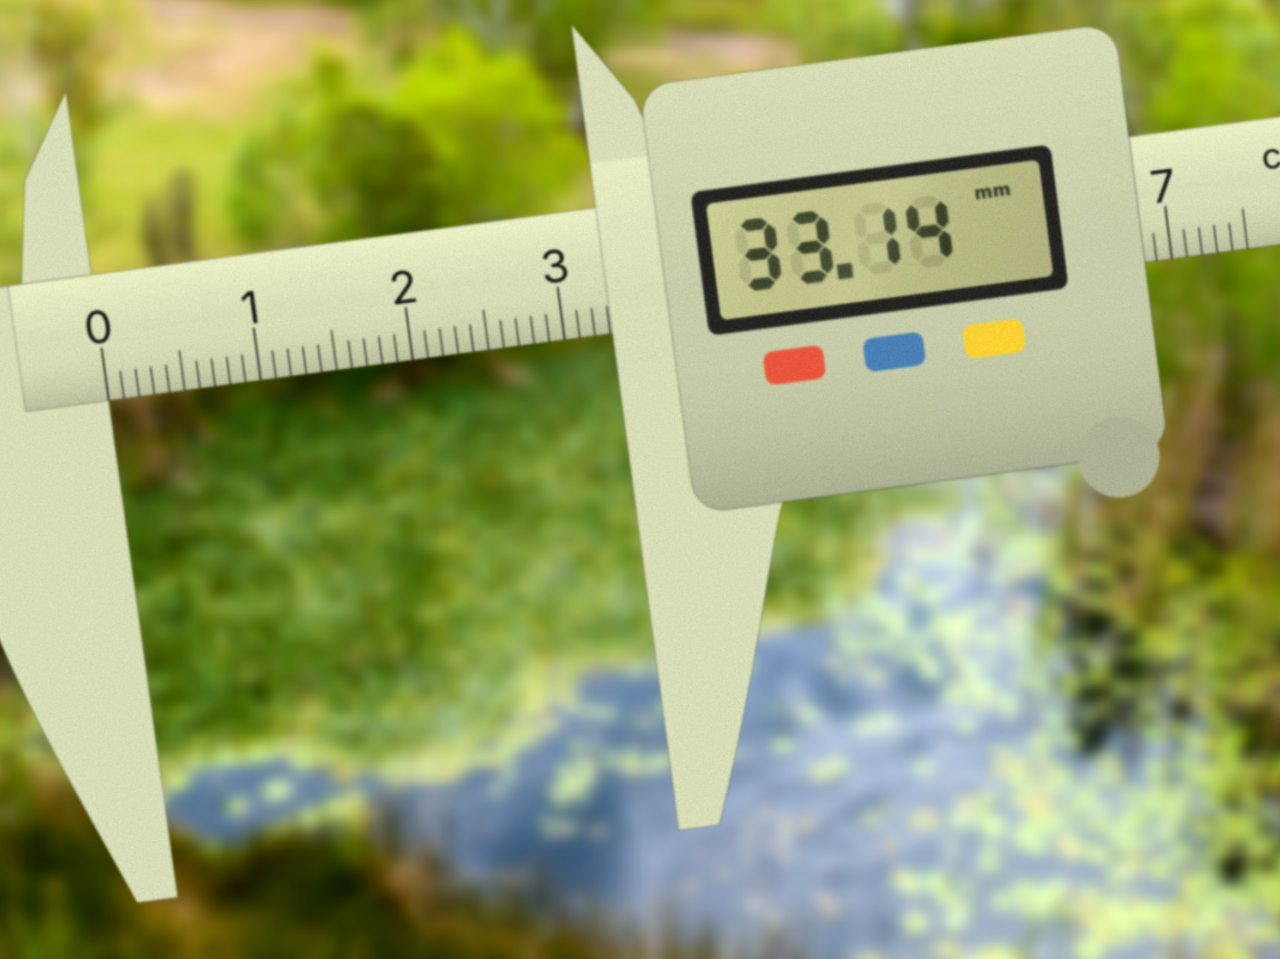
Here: 33.14 mm
